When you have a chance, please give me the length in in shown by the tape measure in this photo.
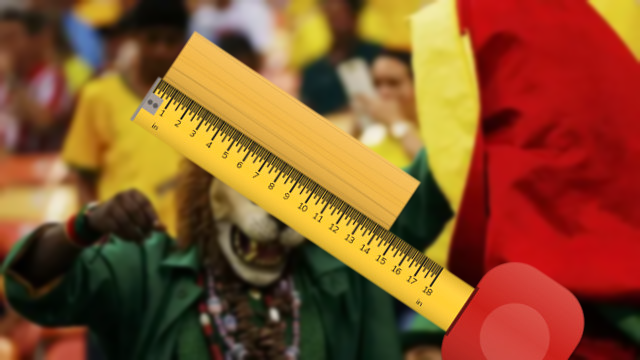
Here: 14.5 in
